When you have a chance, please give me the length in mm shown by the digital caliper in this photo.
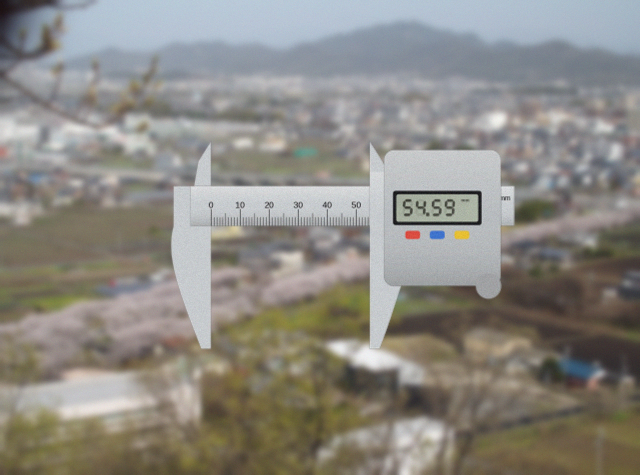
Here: 54.59 mm
